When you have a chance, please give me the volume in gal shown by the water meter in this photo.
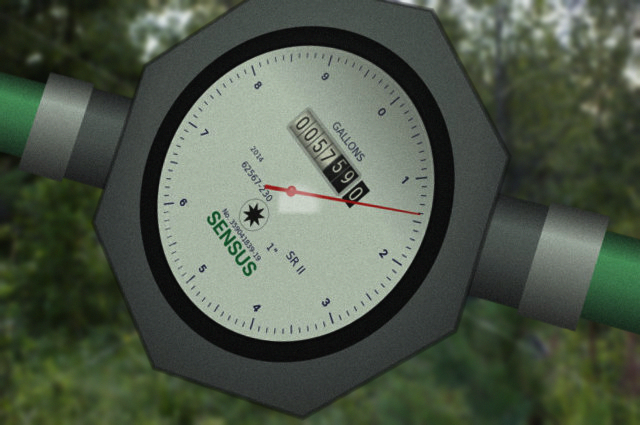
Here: 57591.4 gal
